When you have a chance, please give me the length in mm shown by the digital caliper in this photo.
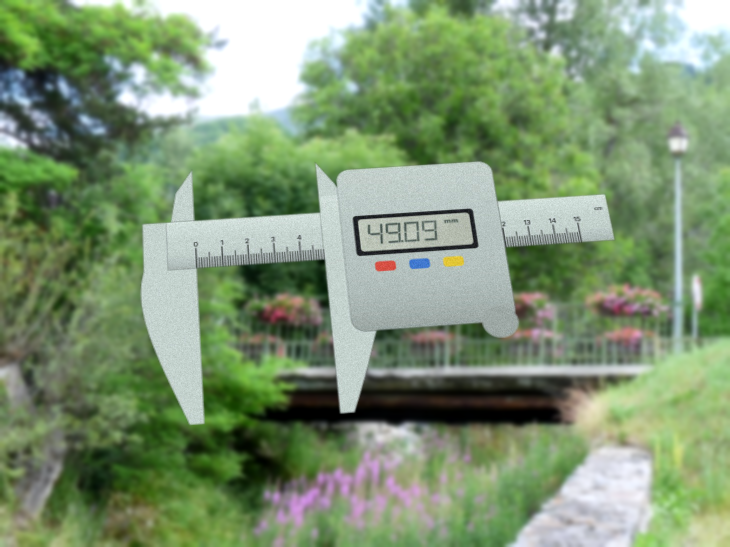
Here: 49.09 mm
